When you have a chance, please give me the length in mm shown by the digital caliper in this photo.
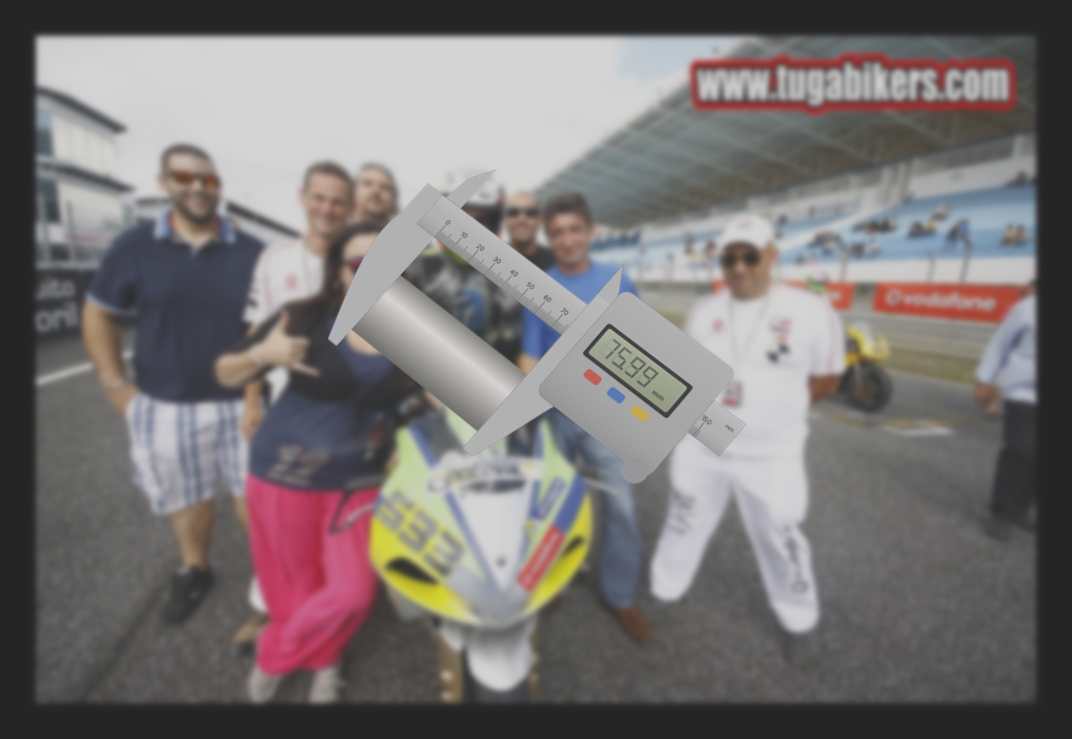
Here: 75.99 mm
